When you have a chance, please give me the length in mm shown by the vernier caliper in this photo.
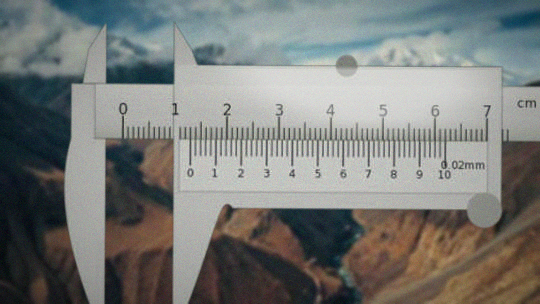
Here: 13.0 mm
